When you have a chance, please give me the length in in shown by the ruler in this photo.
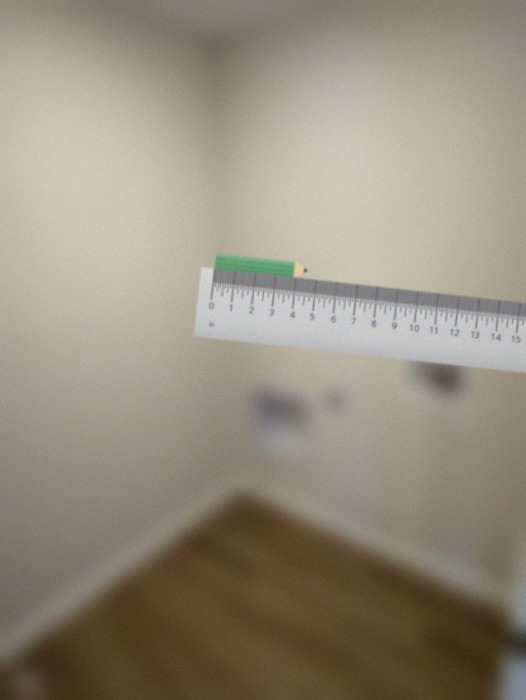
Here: 4.5 in
